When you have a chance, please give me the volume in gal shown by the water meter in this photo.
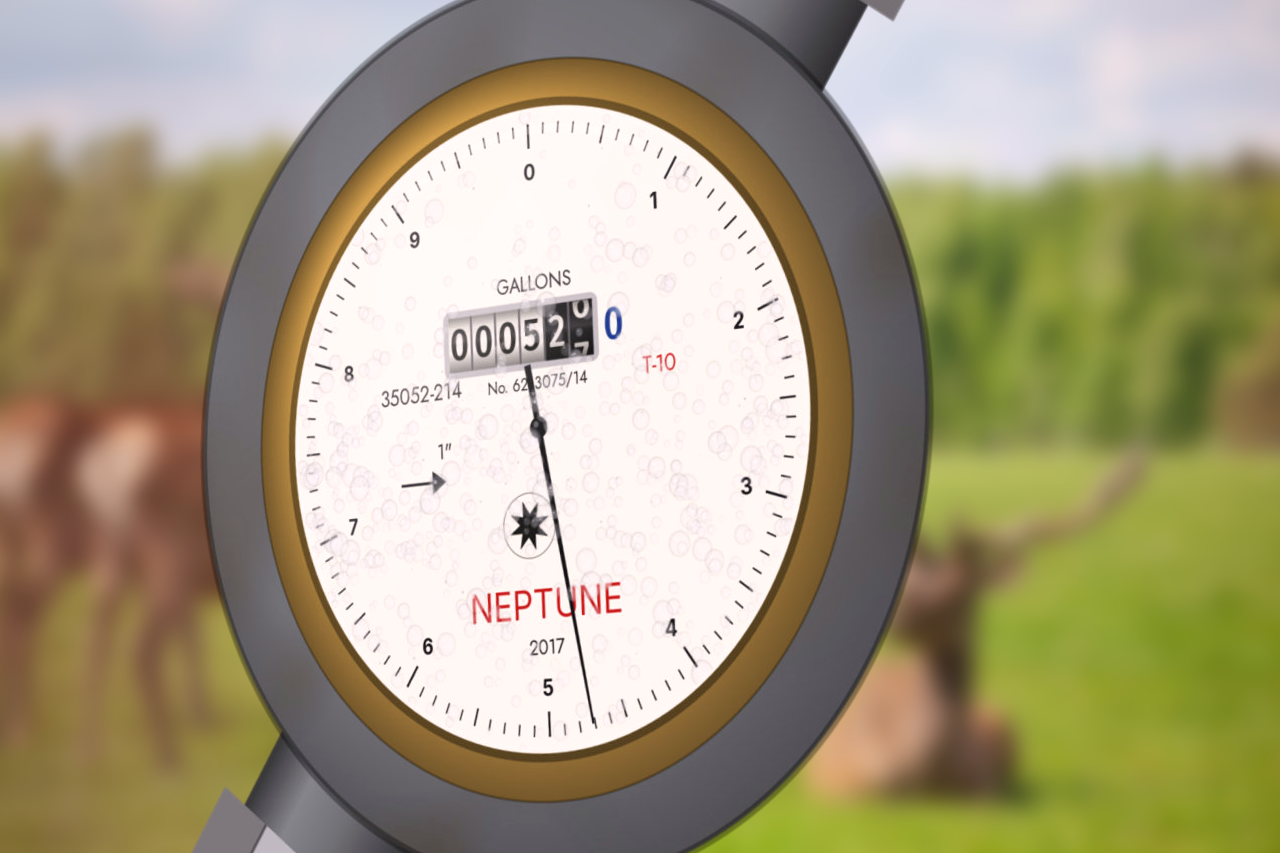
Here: 5264.7 gal
